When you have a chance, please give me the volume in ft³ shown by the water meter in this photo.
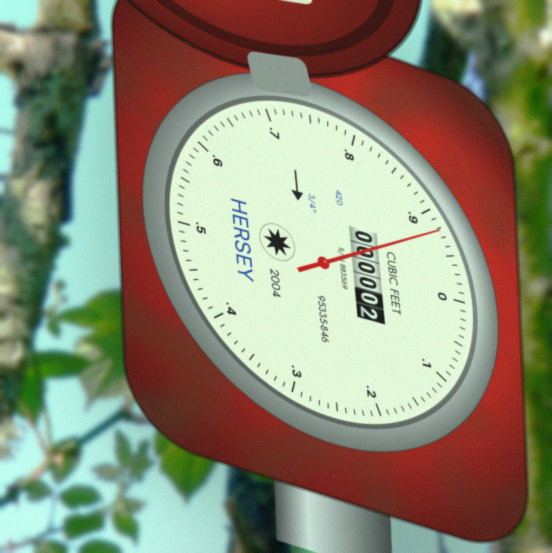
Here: 1.92 ft³
